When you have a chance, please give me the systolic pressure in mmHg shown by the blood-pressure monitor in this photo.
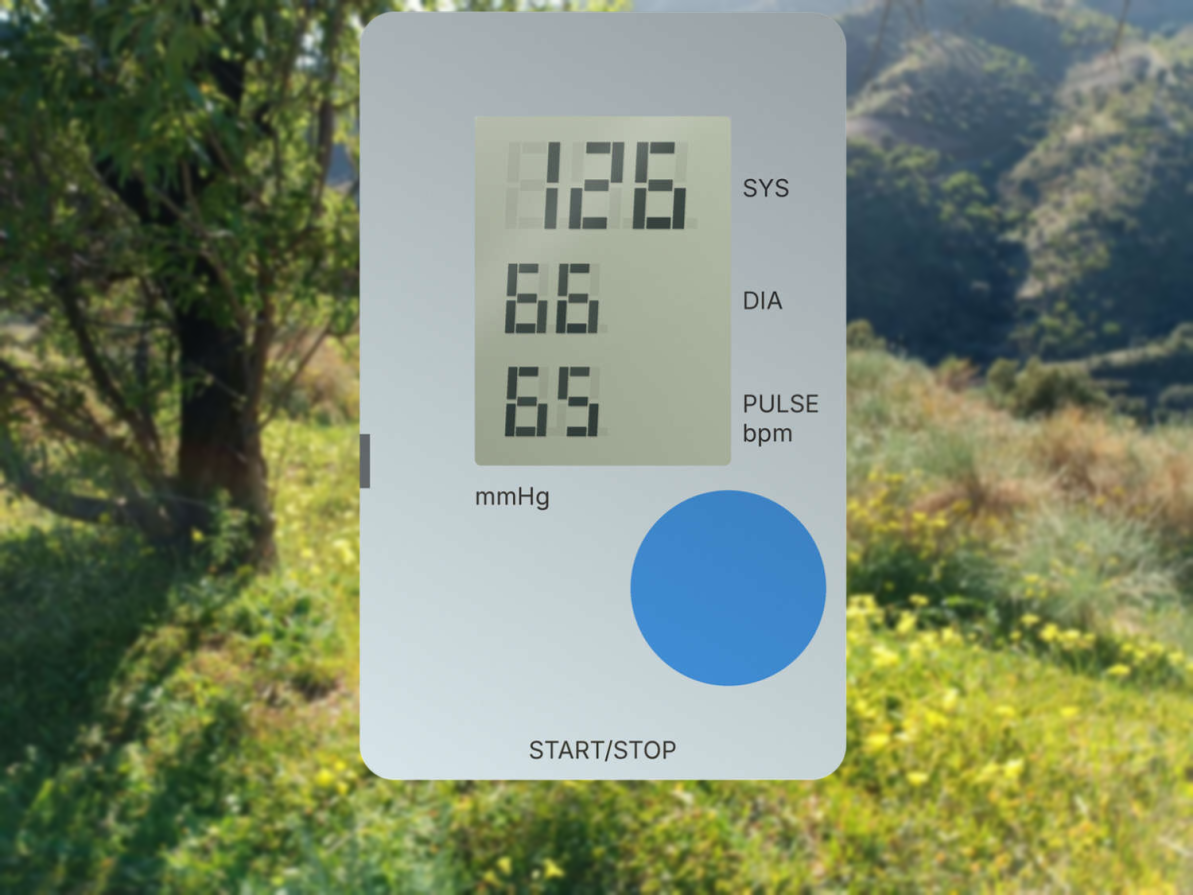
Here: 126 mmHg
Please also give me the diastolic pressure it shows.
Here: 66 mmHg
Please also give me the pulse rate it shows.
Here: 65 bpm
